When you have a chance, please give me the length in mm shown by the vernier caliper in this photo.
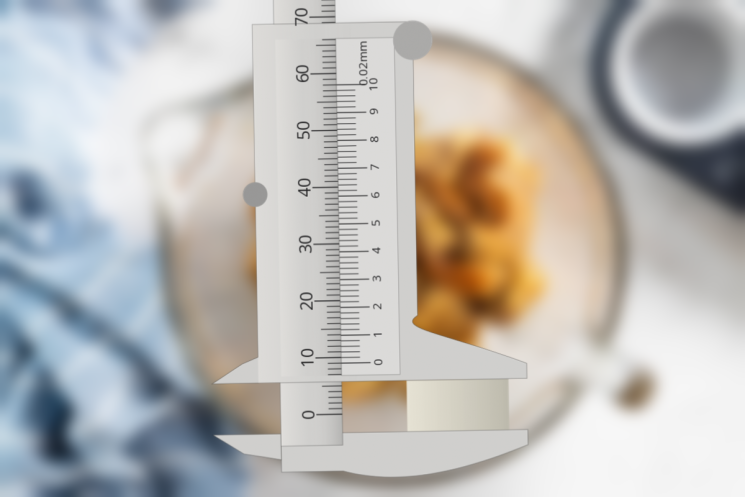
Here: 9.0 mm
